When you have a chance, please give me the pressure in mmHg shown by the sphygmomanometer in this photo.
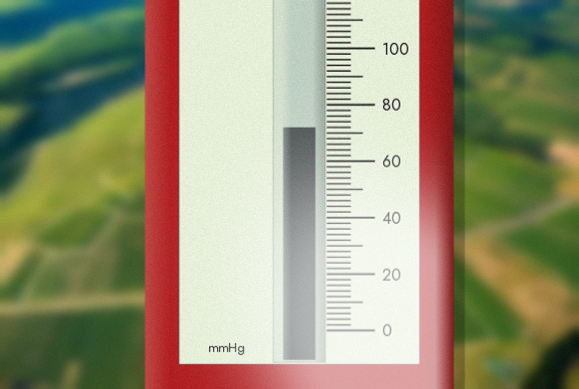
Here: 72 mmHg
